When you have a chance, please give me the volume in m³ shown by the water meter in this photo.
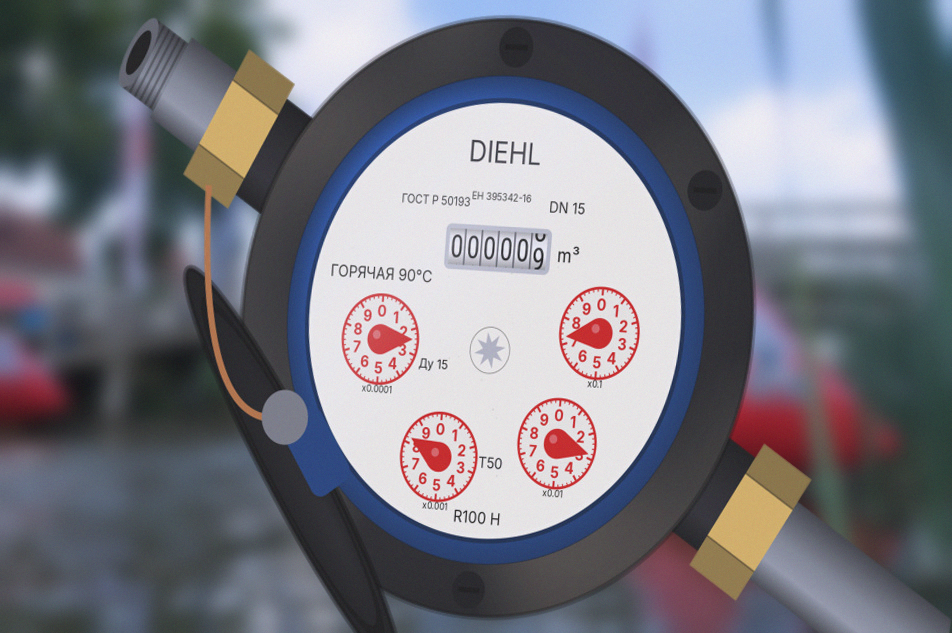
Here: 8.7282 m³
